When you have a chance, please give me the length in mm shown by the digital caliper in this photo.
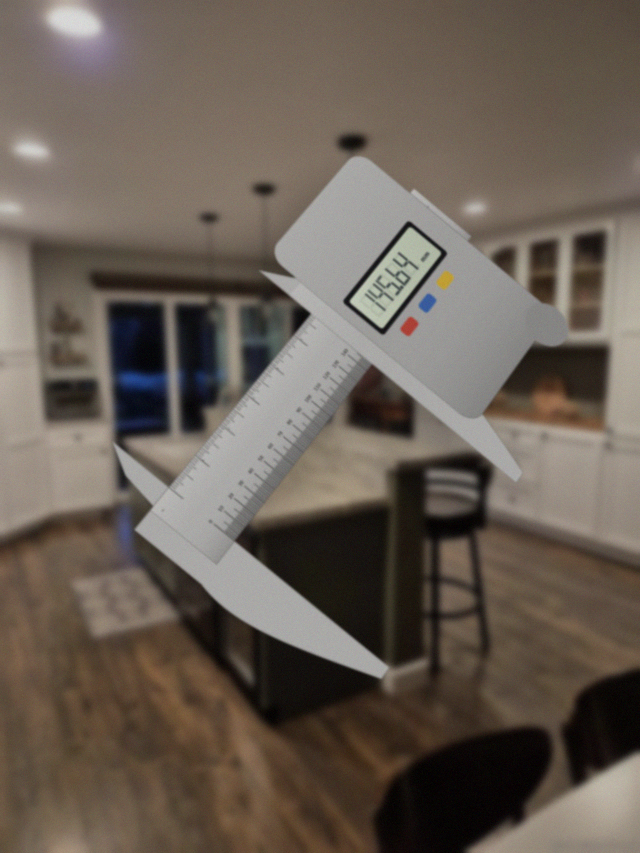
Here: 145.64 mm
